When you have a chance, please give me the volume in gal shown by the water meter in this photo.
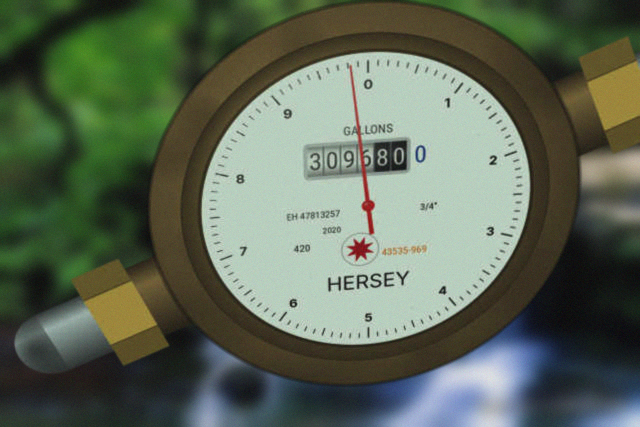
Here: 3096799.8 gal
